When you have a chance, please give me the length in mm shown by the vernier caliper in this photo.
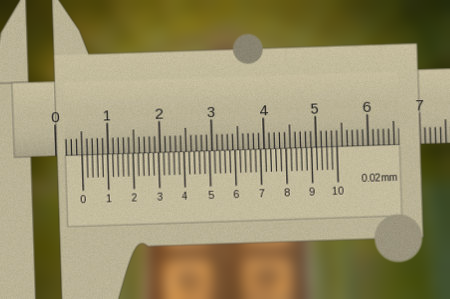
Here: 5.0 mm
